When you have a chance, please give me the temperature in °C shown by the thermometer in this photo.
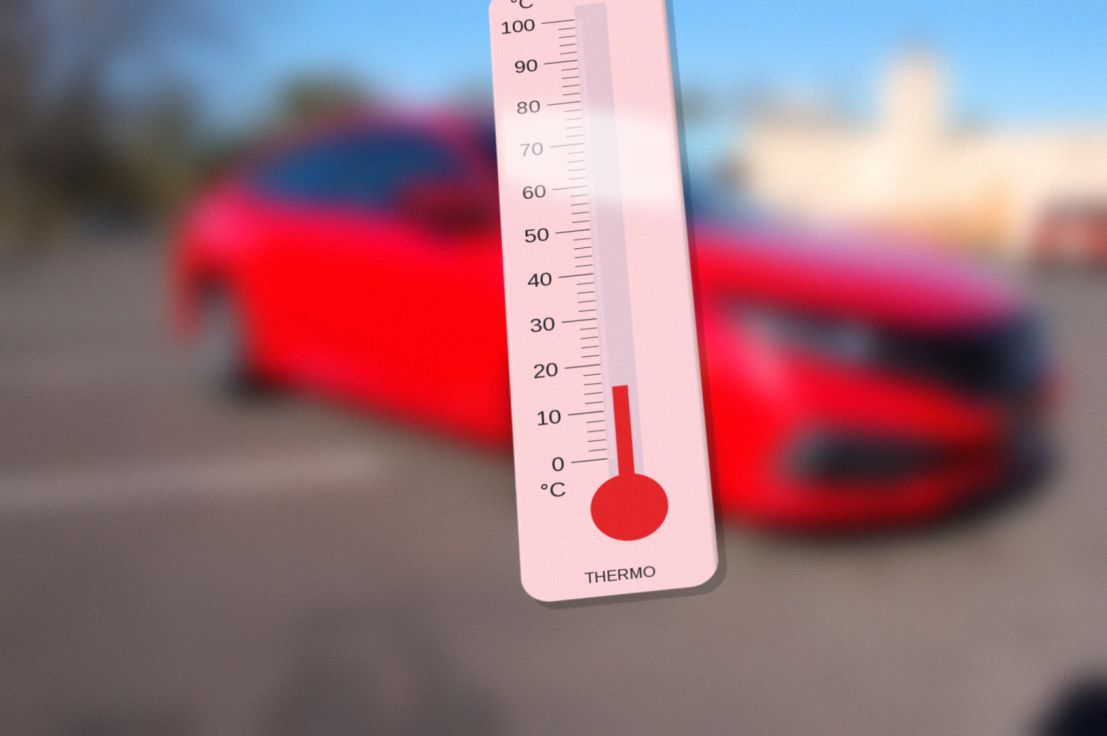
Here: 15 °C
